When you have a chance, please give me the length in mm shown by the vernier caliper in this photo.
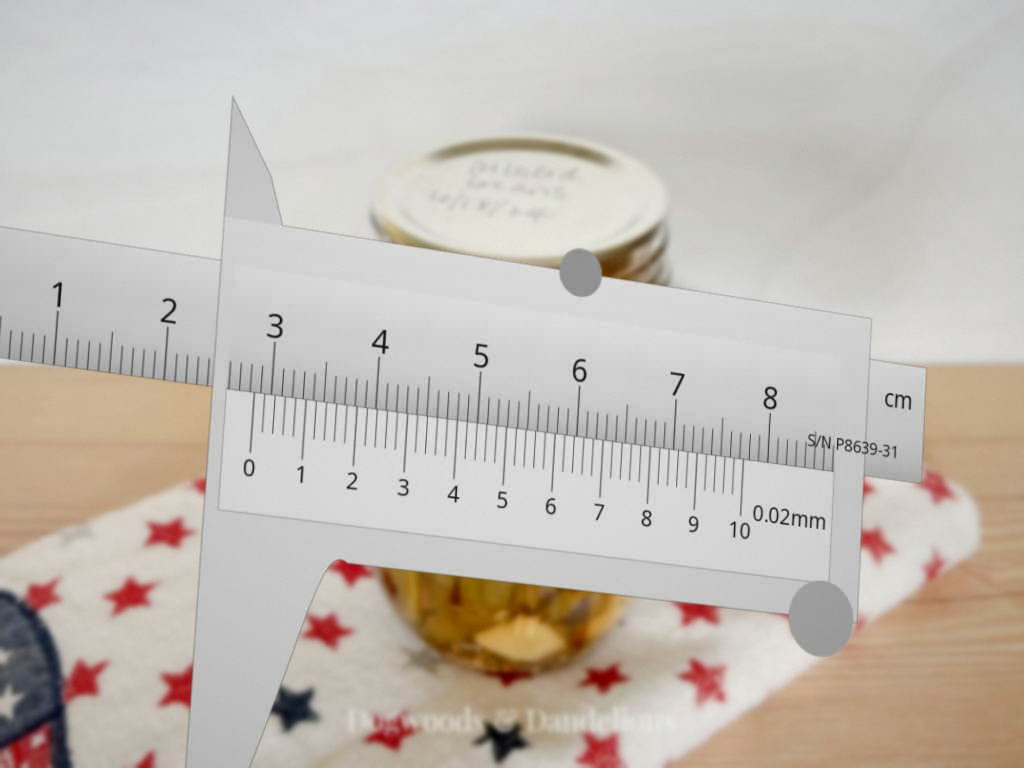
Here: 28.4 mm
